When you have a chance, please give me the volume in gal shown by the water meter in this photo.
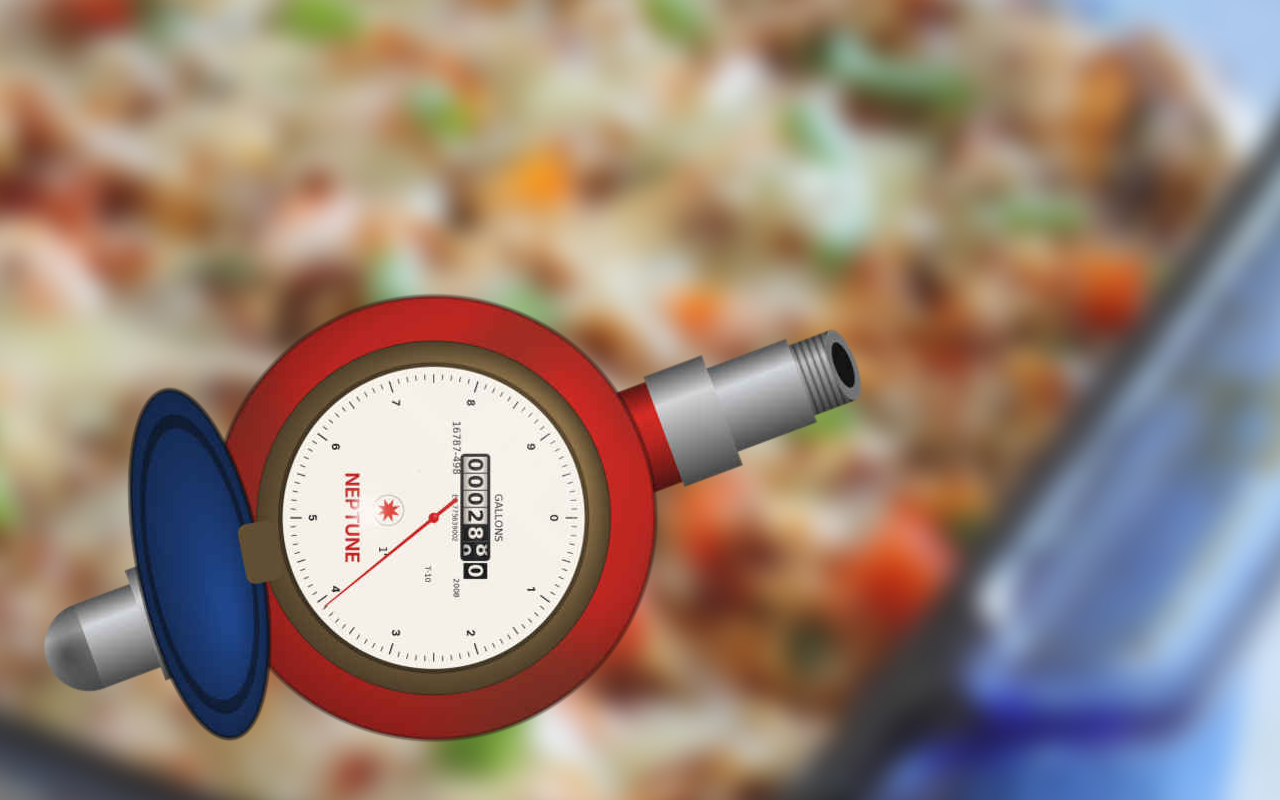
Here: 2883.9 gal
